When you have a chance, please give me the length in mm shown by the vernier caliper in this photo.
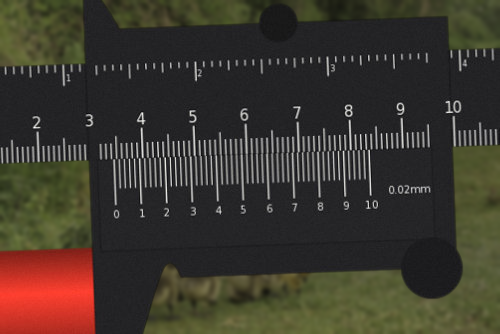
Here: 34.5 mm
